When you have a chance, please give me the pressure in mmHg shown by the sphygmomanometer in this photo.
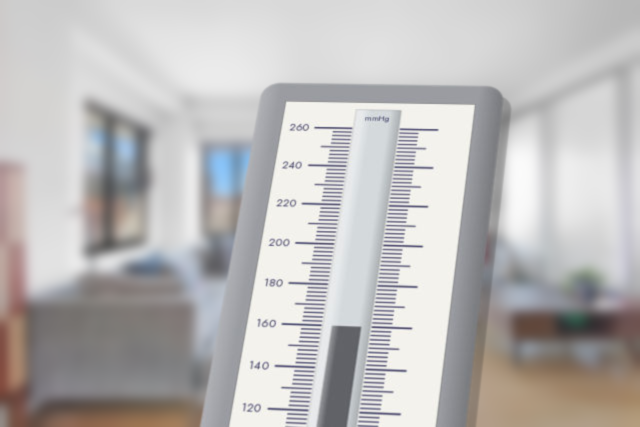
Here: 160 mmHg
